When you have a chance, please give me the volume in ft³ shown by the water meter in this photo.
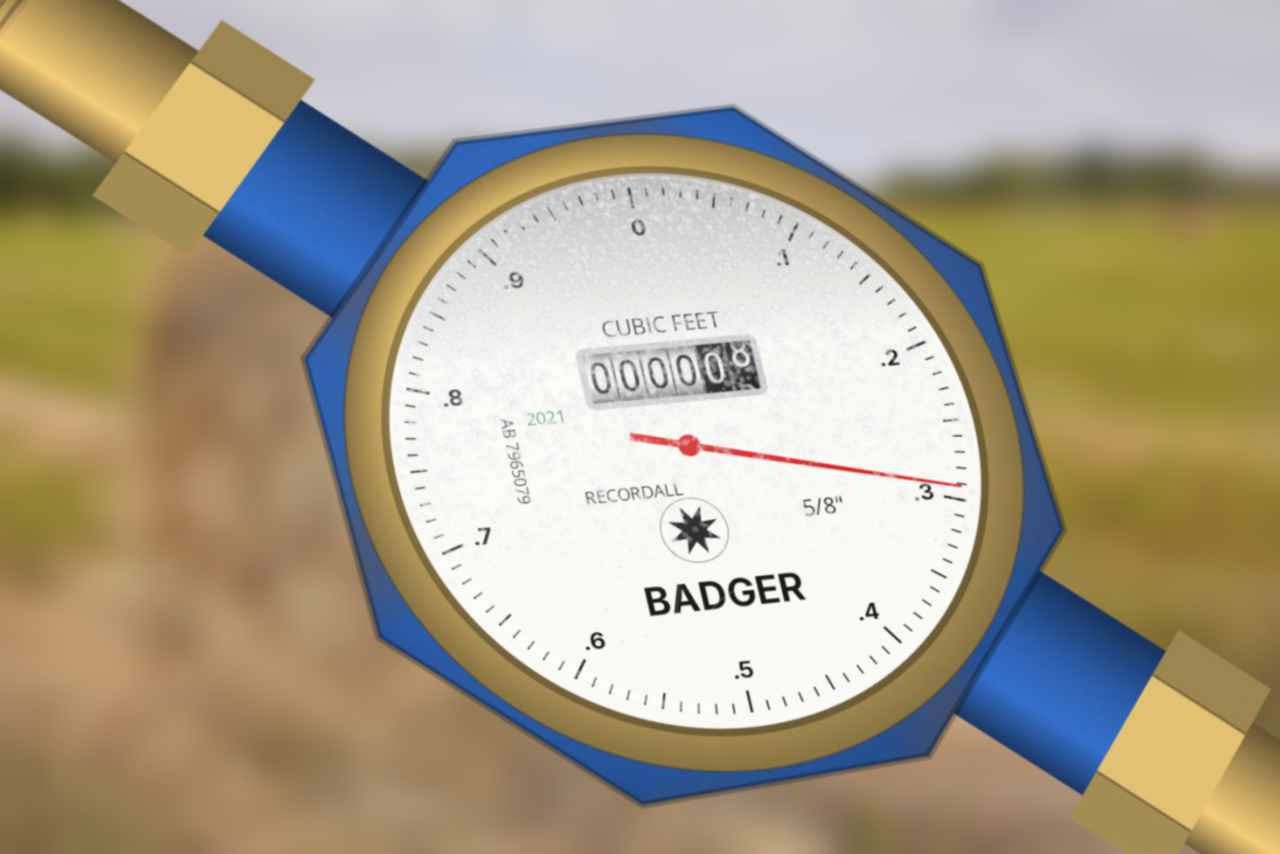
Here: 8.29 ft³
